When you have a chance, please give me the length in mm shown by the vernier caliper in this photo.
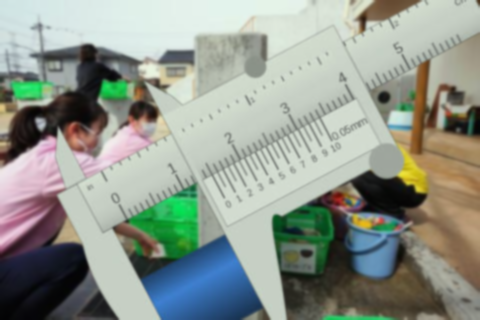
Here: 15.0 mm
